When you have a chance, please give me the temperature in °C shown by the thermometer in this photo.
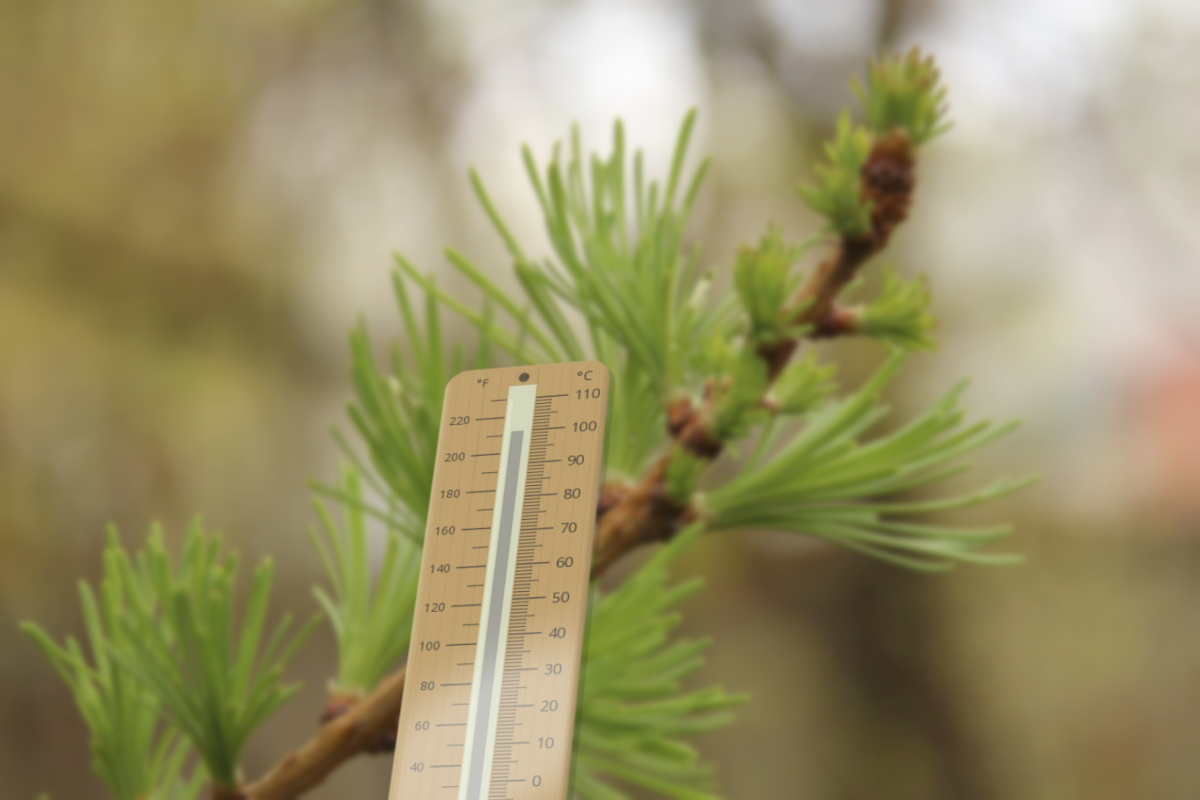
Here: 100 °C
